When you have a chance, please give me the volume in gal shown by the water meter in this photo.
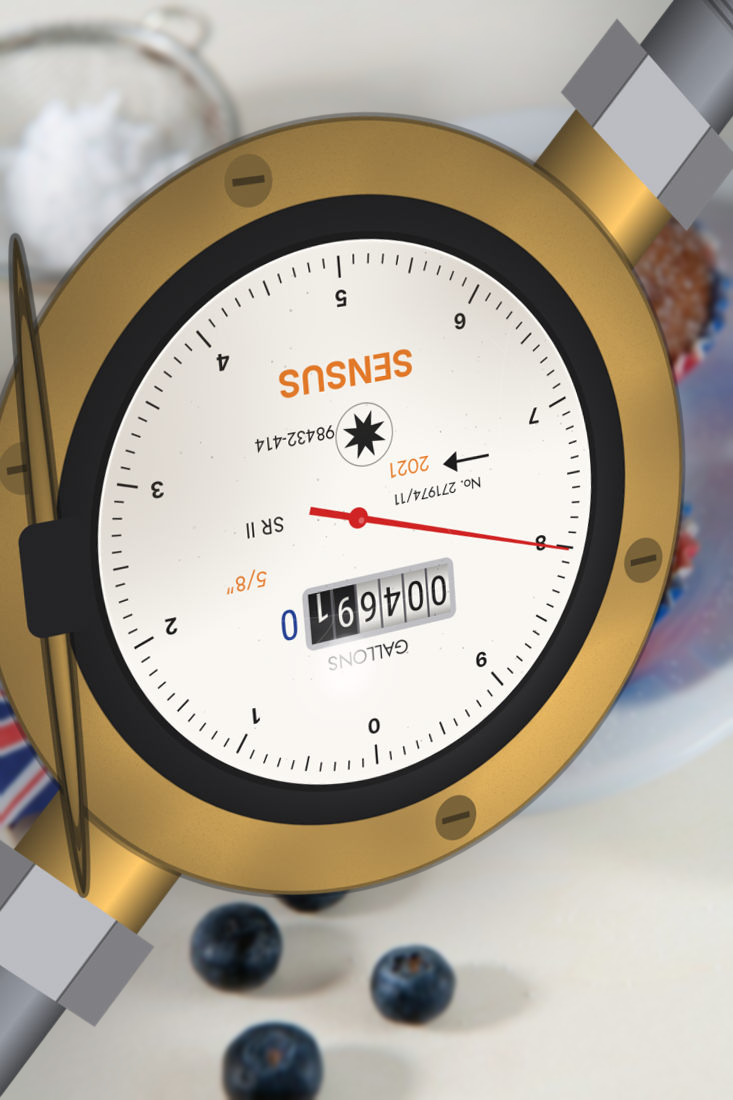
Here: 46908.0 gal
